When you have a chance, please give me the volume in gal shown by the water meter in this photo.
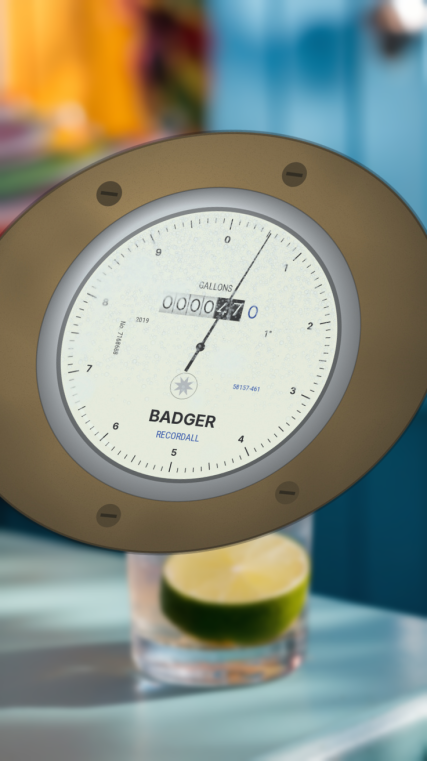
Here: 470.5 gal
